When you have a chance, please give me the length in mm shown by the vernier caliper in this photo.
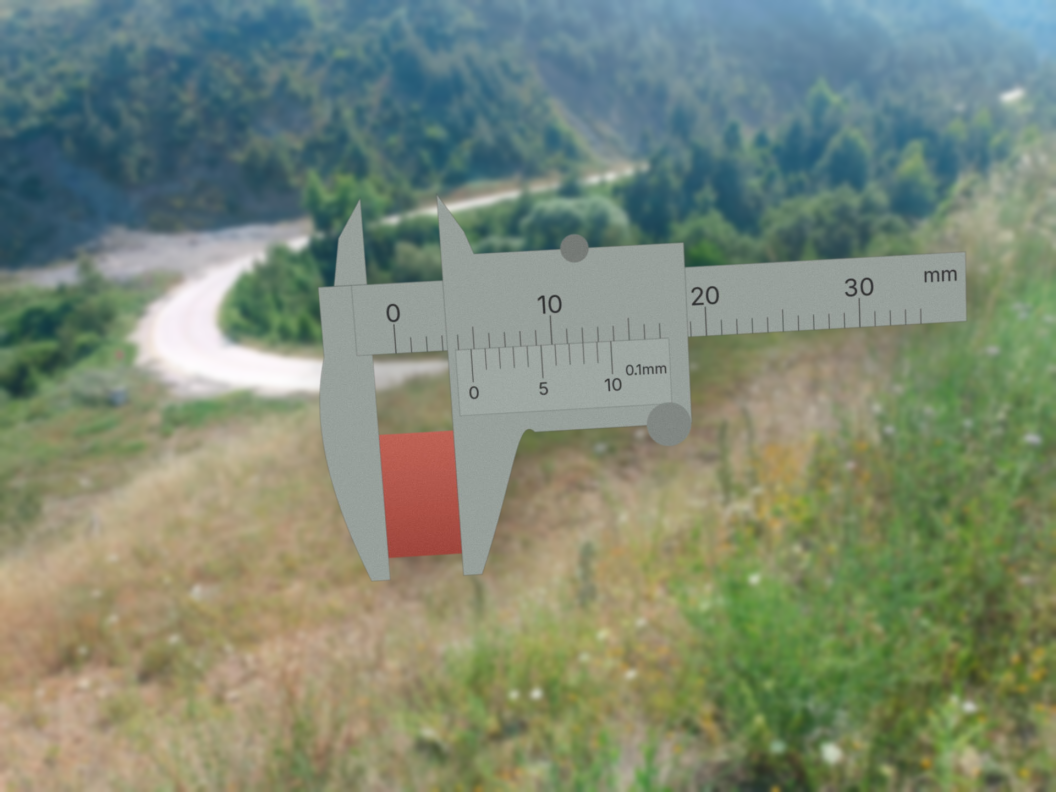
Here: 4.8 mm
